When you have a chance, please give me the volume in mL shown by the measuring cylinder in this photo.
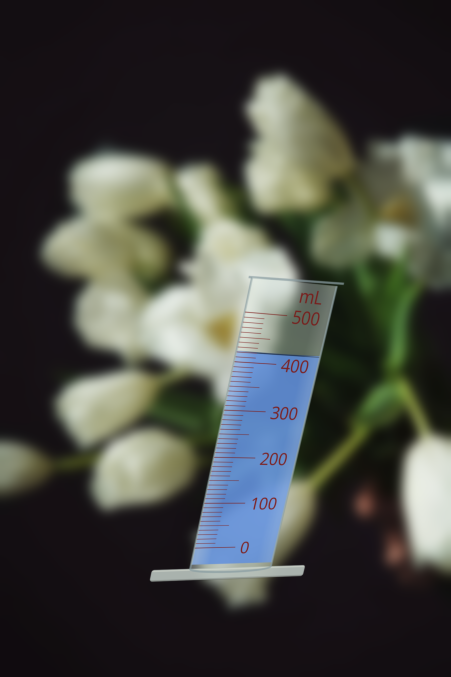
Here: 420 mL
